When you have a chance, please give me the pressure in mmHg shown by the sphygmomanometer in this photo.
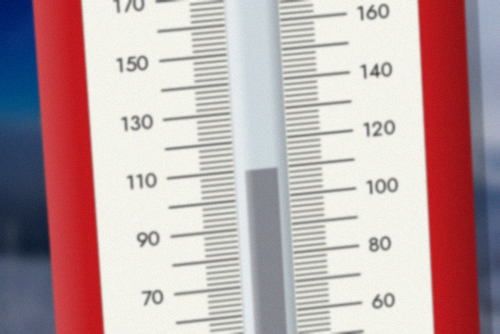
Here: 110 mmHg
